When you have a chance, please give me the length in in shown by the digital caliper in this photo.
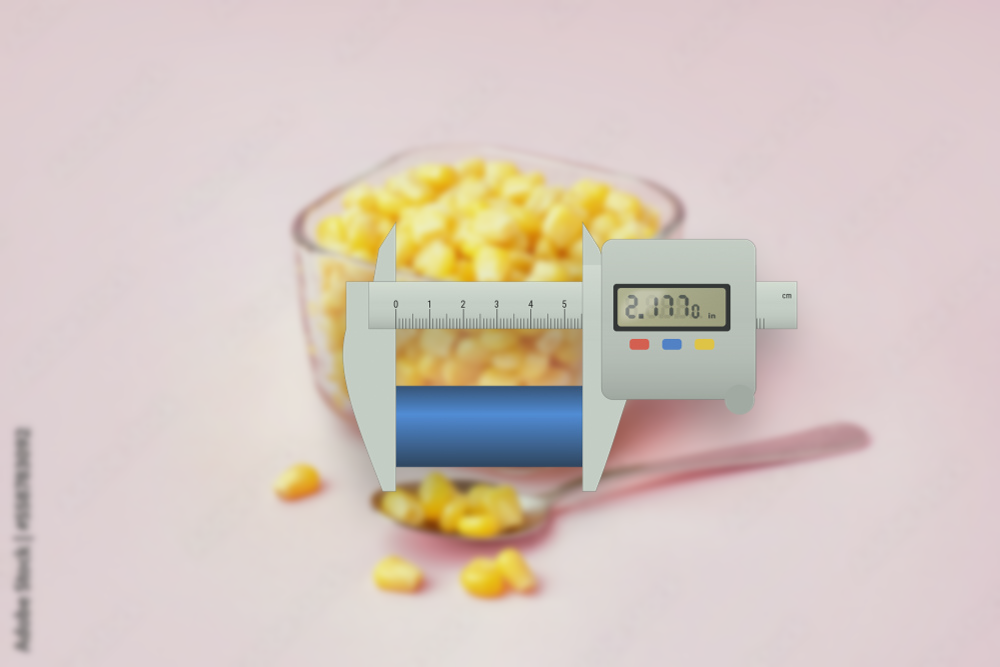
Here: 2.1770 in
